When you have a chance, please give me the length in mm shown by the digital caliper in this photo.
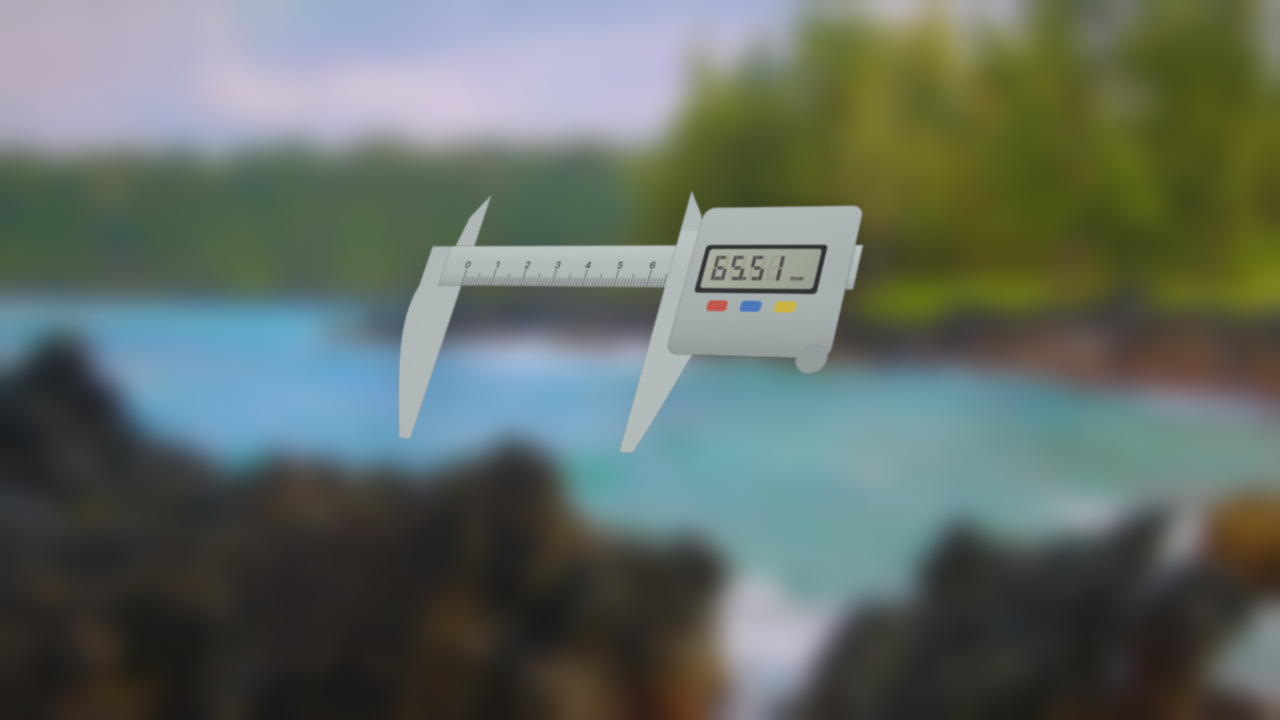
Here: 65.51 mm
